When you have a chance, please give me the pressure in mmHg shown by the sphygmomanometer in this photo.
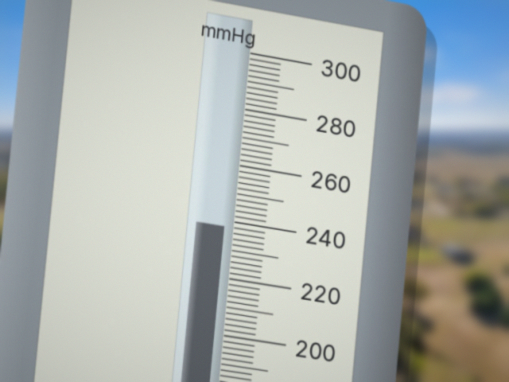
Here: 238 mmHg
